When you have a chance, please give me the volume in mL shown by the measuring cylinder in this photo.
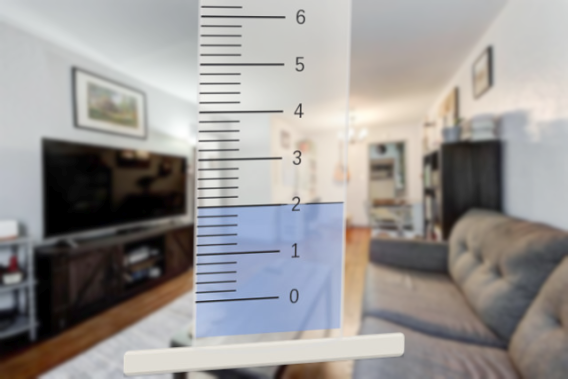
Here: 2 mL
